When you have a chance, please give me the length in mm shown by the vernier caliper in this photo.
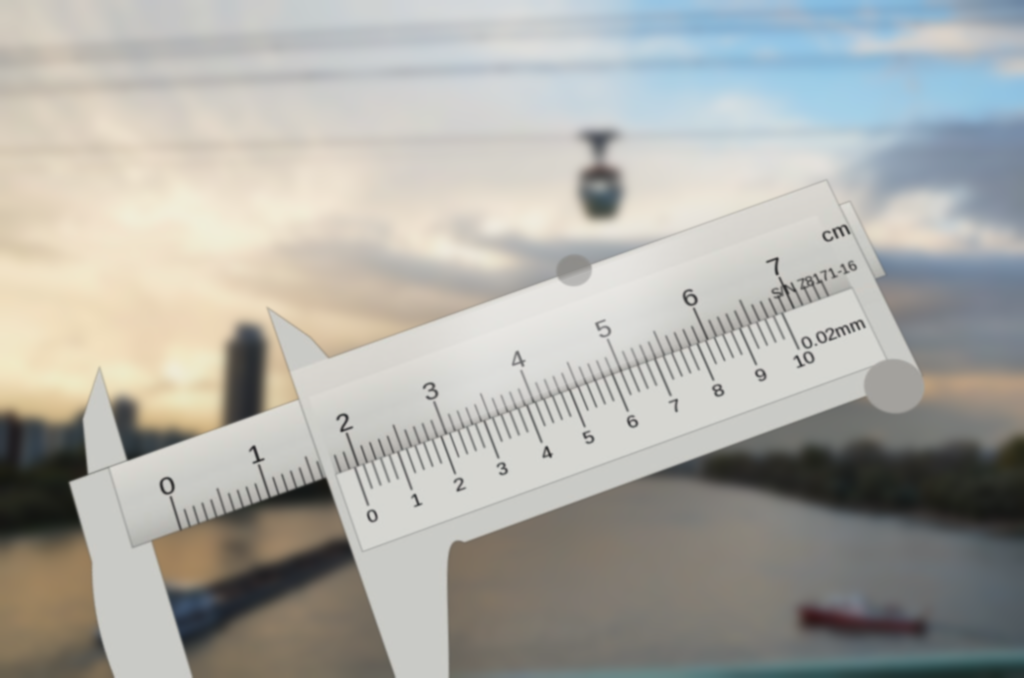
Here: 19.6 mm
